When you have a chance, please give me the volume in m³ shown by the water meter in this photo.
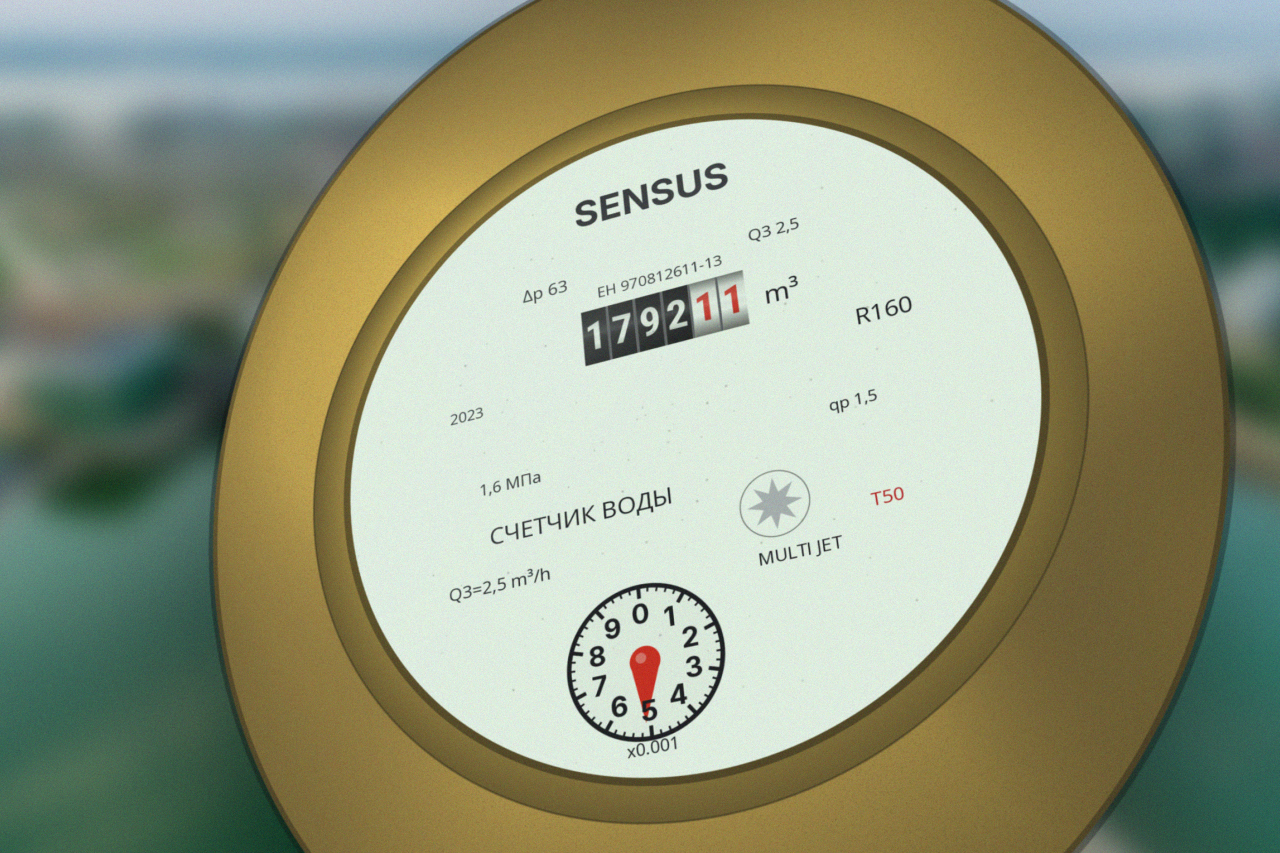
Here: 1792.115 m³
